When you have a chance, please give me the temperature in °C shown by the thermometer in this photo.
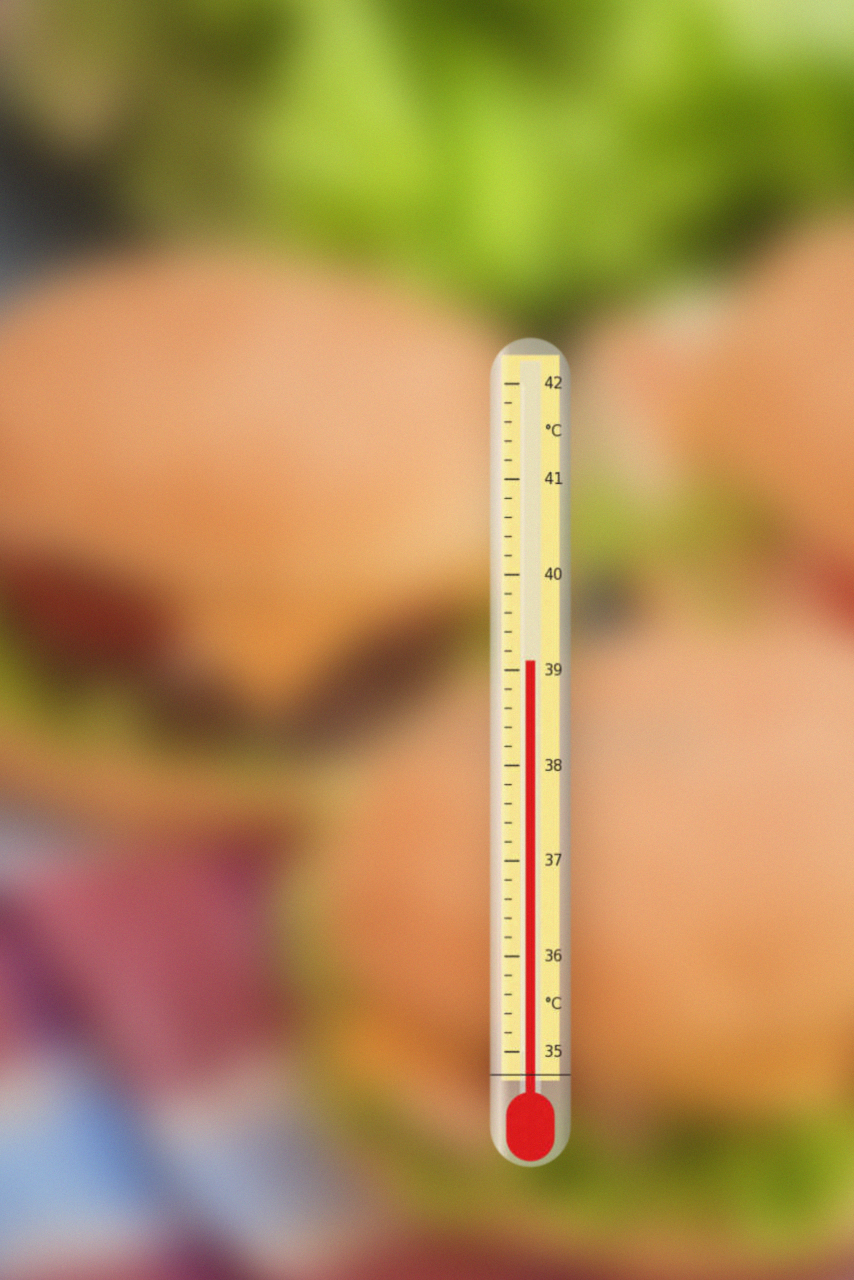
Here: 39.1 °C
